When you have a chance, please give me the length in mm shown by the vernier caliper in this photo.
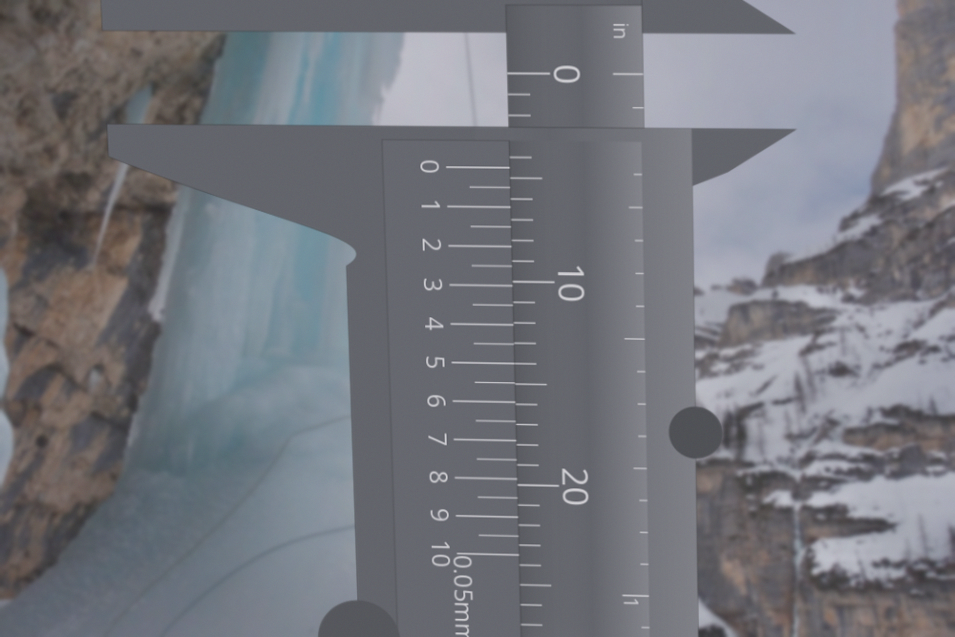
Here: 4.5 mm
